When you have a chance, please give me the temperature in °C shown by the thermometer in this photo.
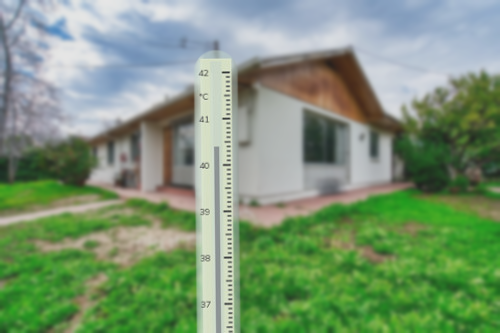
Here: 40.4 °C
